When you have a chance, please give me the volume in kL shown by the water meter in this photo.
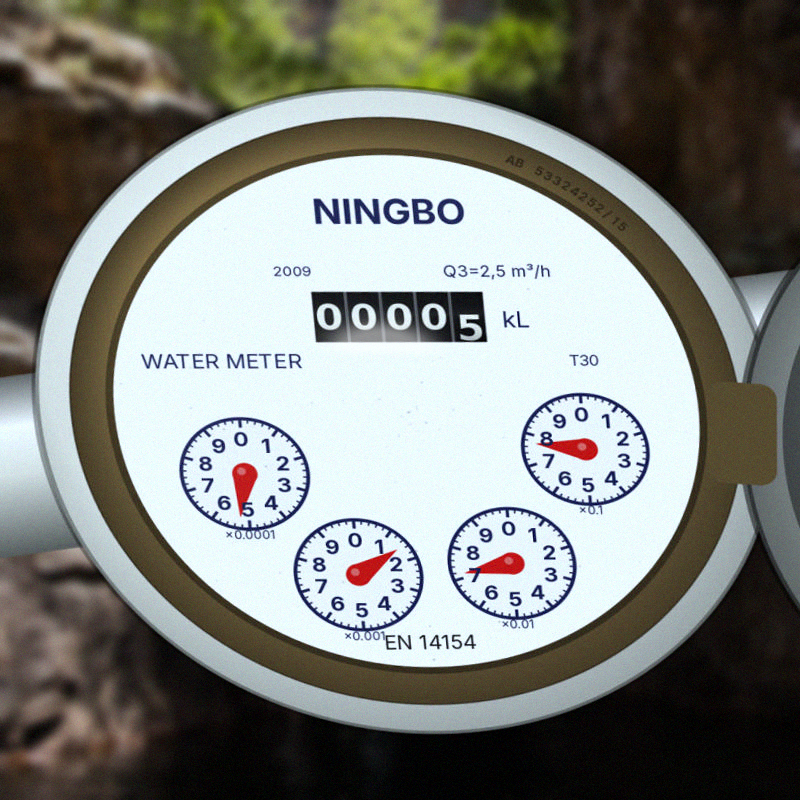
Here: 4.7715 kL
